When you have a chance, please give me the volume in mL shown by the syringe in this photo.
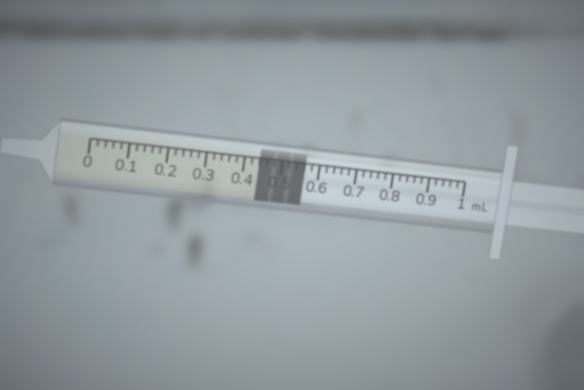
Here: 0.44 mL
